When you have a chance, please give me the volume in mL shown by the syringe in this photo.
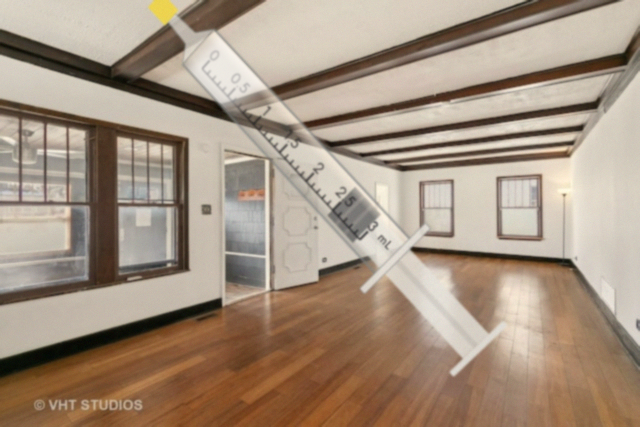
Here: 2.5 mL
